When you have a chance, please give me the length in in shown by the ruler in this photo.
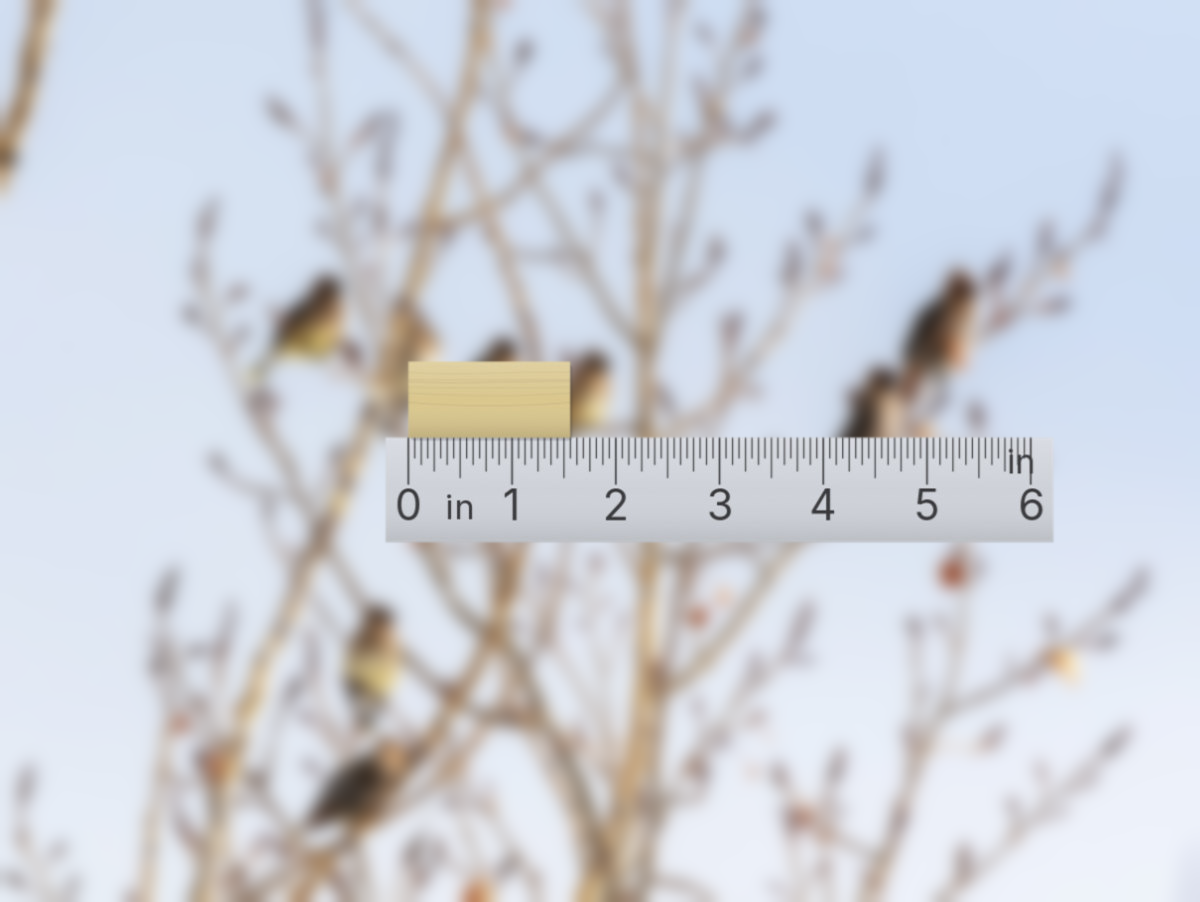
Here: 1.5625 in
